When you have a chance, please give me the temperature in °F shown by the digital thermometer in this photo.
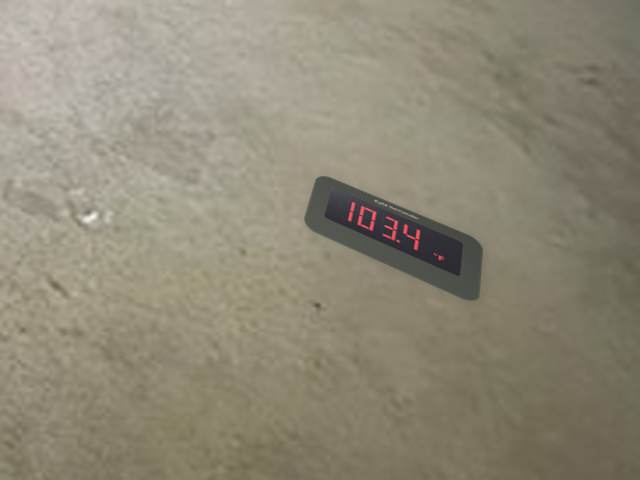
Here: 103.4 °F
